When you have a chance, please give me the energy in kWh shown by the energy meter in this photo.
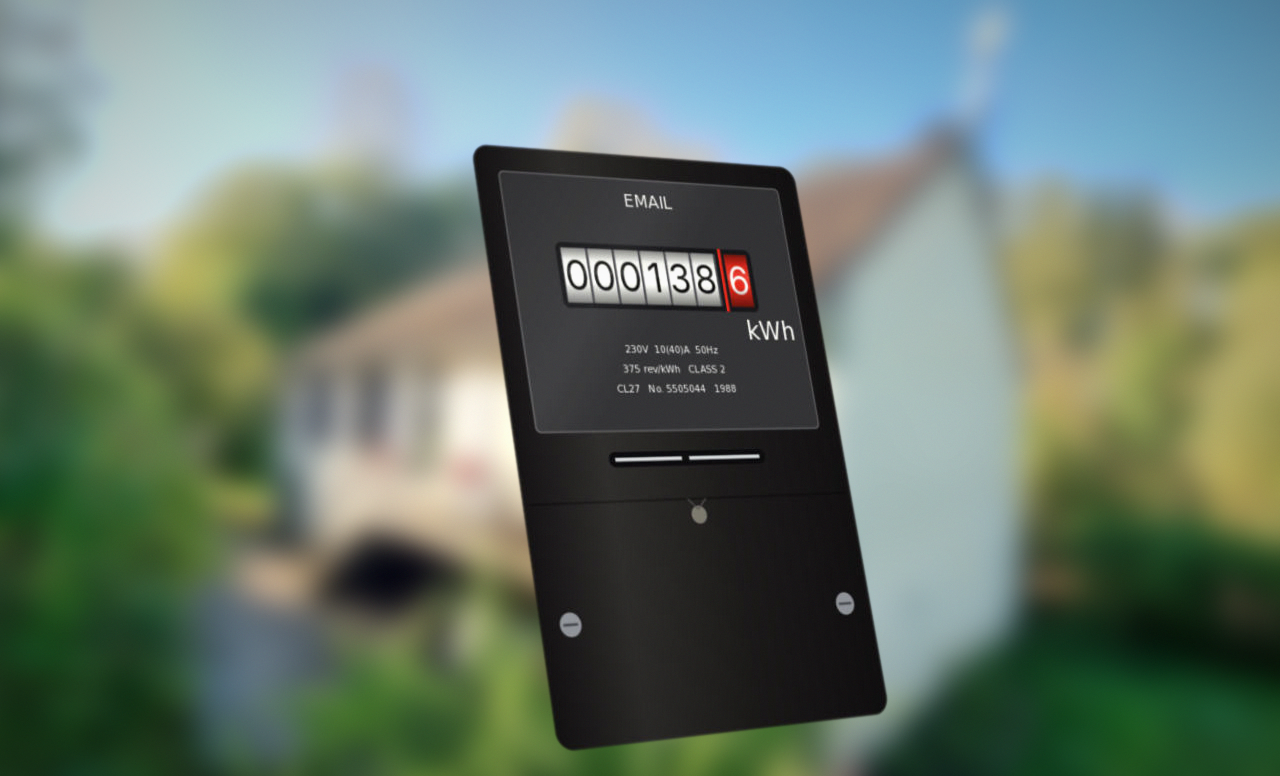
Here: 138.6 kWh
